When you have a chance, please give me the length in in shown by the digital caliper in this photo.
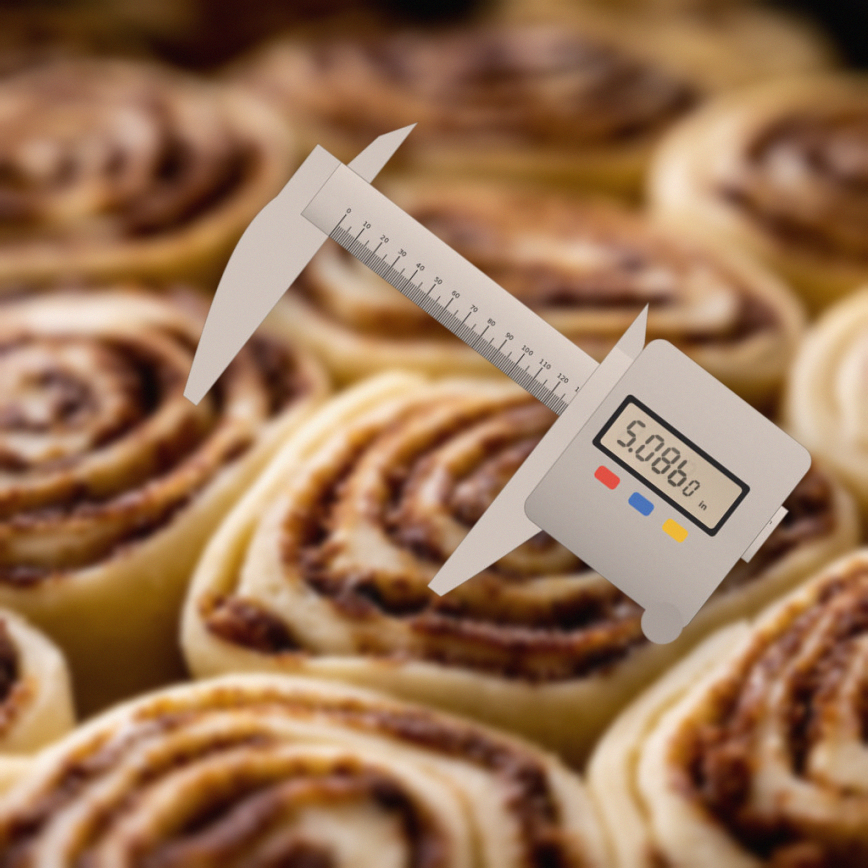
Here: 5.0860 in
